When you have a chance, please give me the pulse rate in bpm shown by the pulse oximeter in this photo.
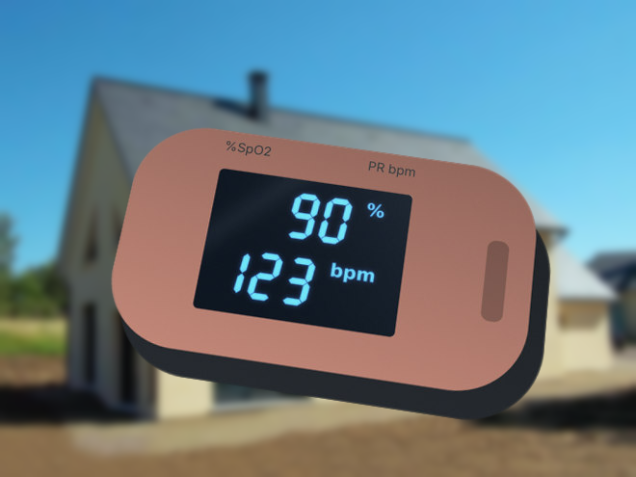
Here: 123 bpm
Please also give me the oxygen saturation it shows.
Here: 90 %
